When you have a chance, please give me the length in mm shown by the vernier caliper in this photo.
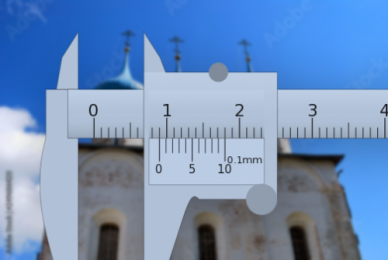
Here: 9.0 mm
